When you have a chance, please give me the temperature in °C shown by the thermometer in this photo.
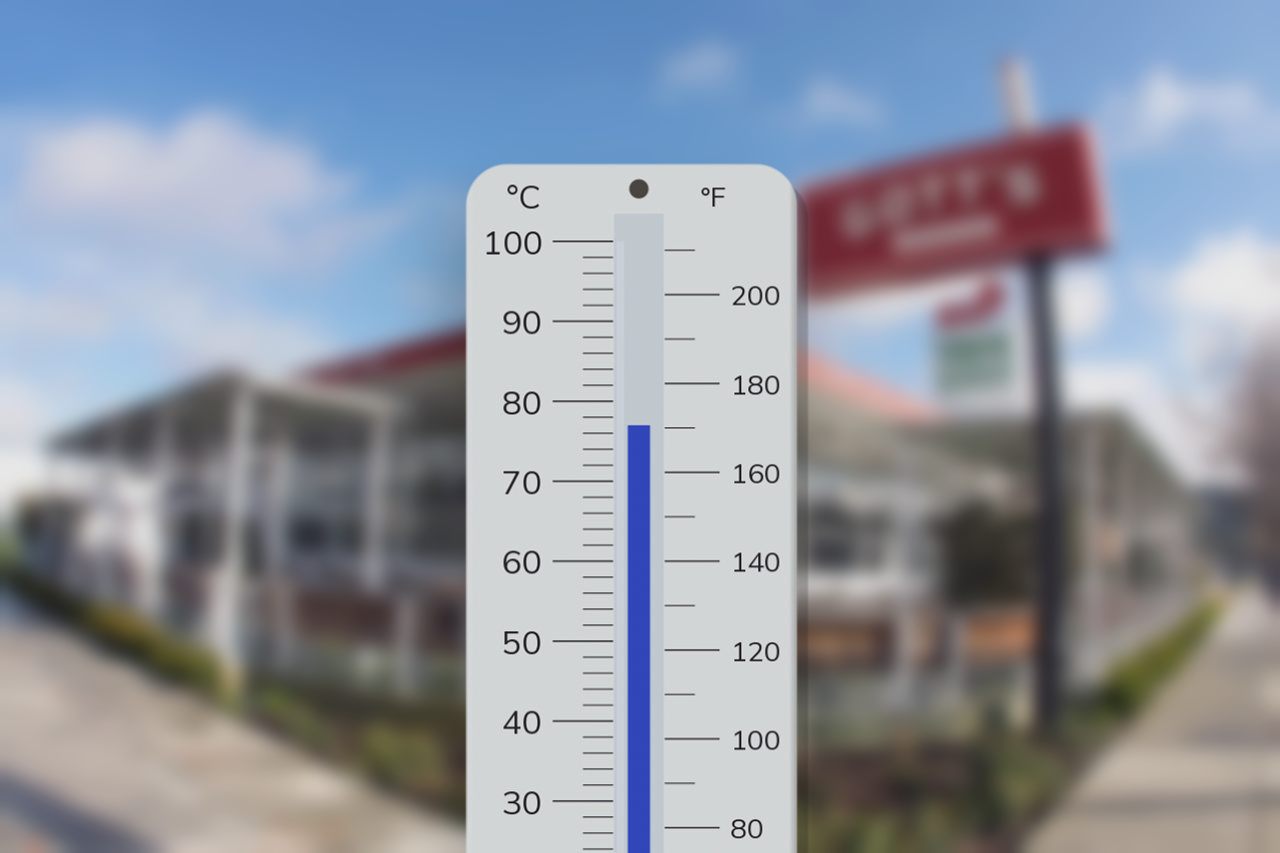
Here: 77 °C
